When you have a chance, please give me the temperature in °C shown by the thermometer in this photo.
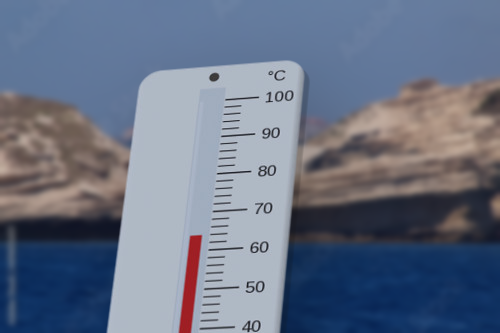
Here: 64 °C
